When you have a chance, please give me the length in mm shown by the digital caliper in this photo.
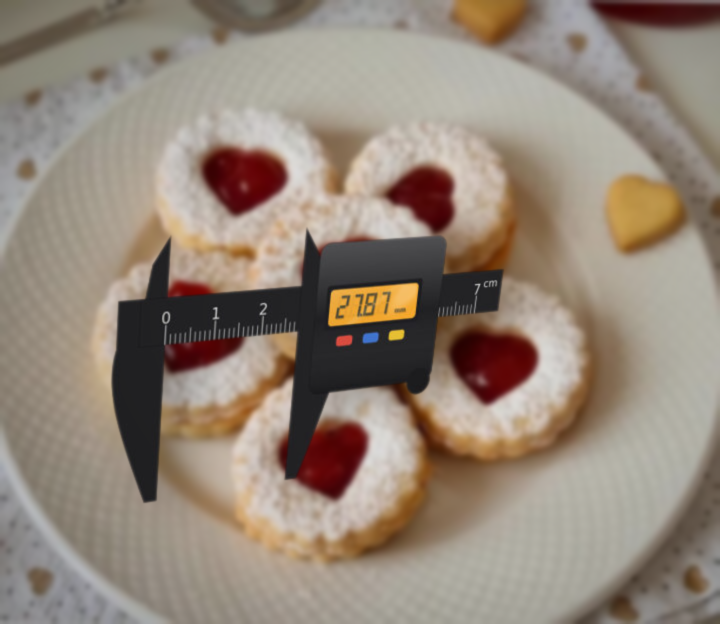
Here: 27.87 mm
